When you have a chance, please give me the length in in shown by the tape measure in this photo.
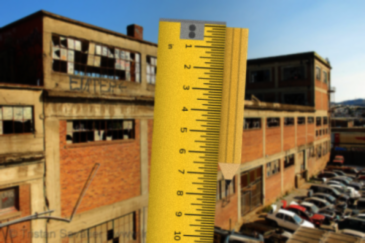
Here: 7.5 in
